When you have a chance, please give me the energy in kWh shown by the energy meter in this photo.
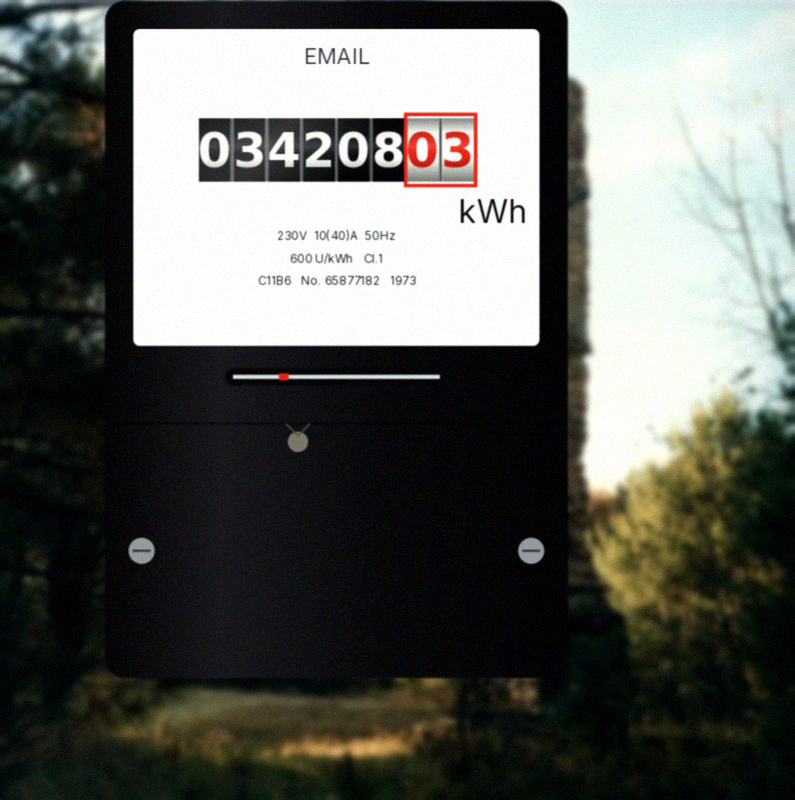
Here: 34208.03 kWh
